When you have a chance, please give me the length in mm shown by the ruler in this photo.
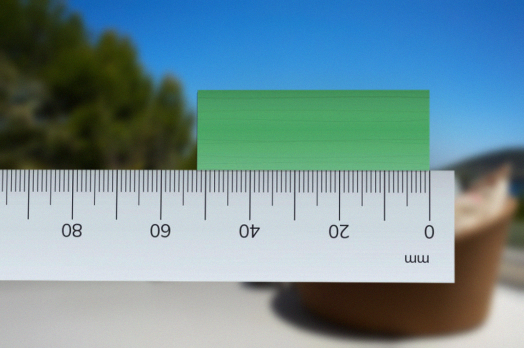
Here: 52 mm
